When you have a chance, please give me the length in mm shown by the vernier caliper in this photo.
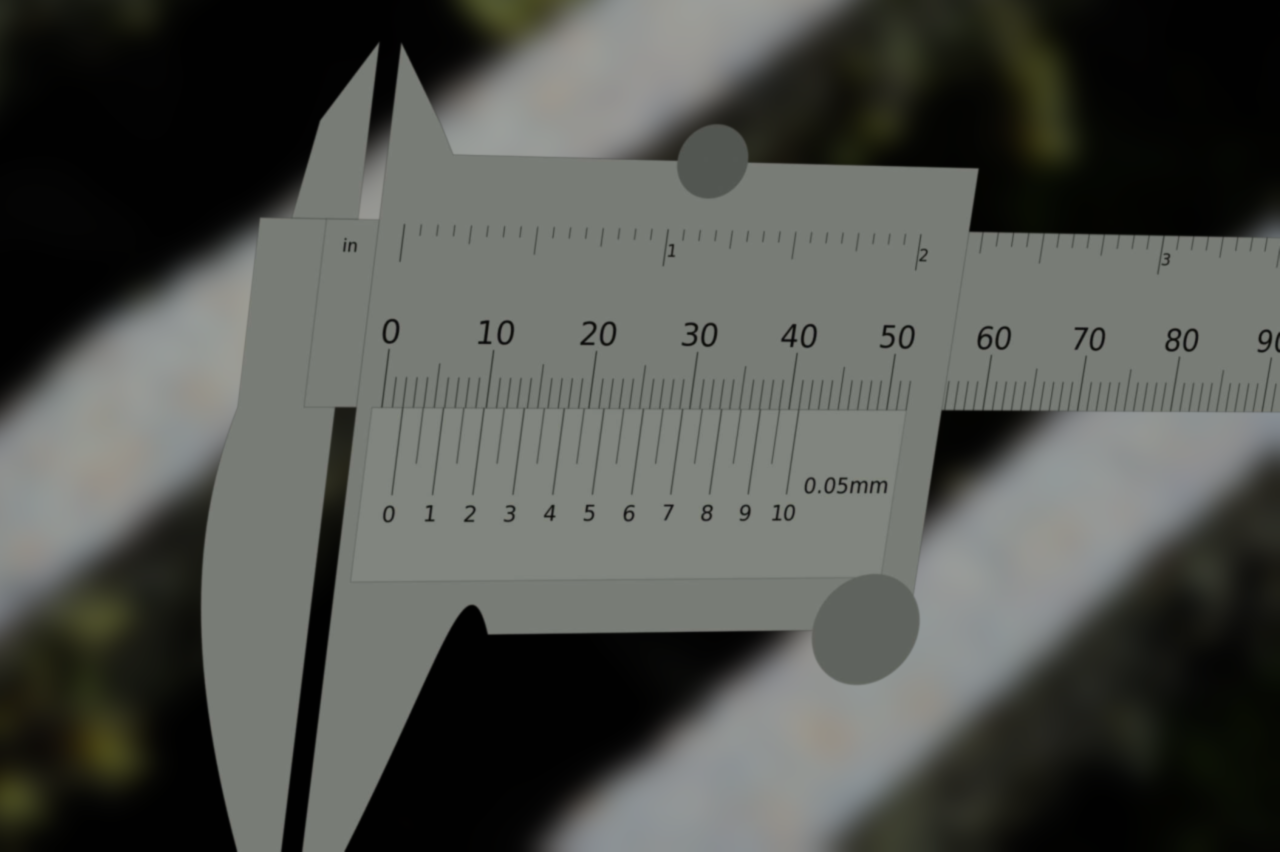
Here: 2.0 mm
